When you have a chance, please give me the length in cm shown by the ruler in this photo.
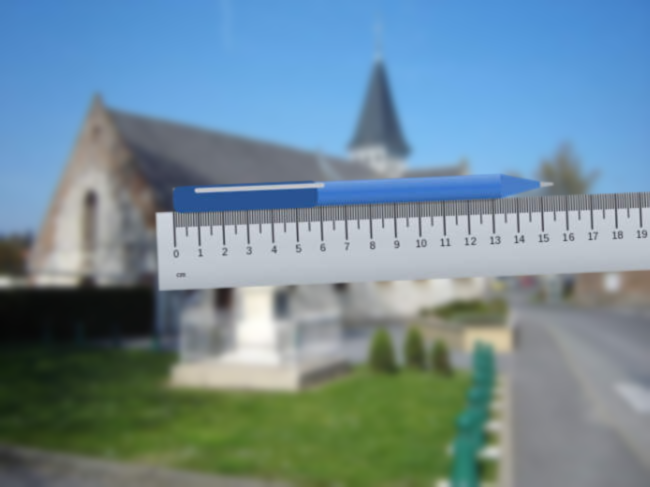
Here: 15.5 cm
